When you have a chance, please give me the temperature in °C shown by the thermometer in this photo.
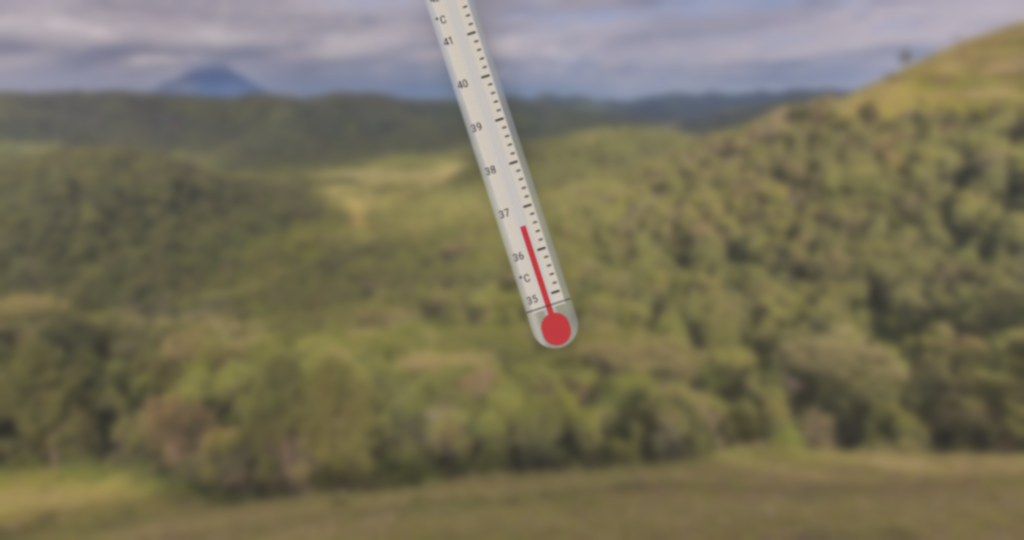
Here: 36.6 °C
